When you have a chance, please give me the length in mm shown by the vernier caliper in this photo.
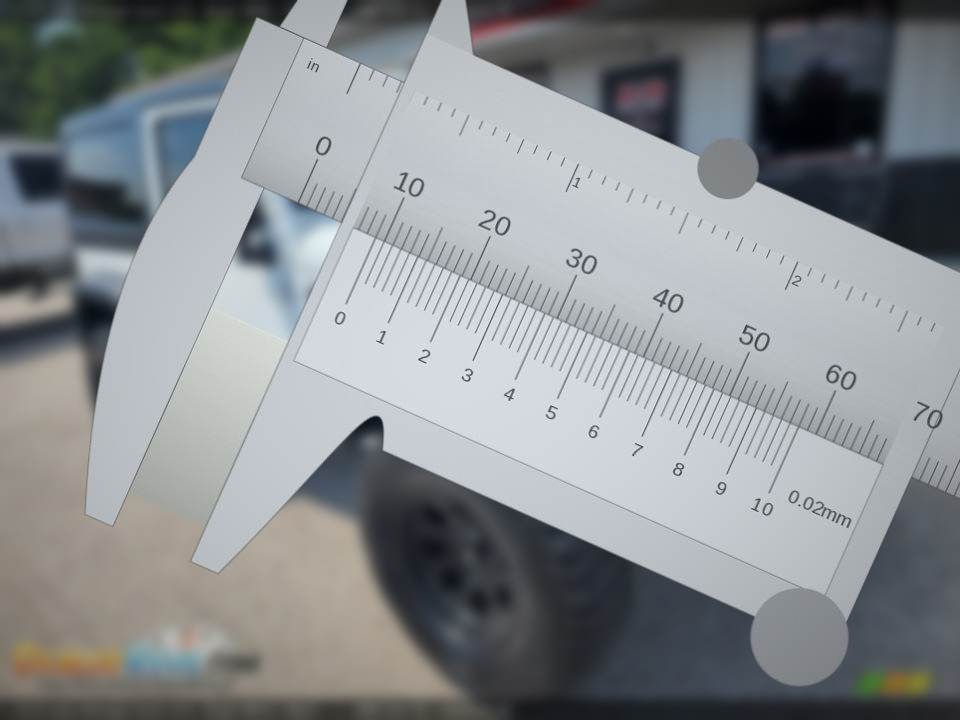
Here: 9.0 mm
